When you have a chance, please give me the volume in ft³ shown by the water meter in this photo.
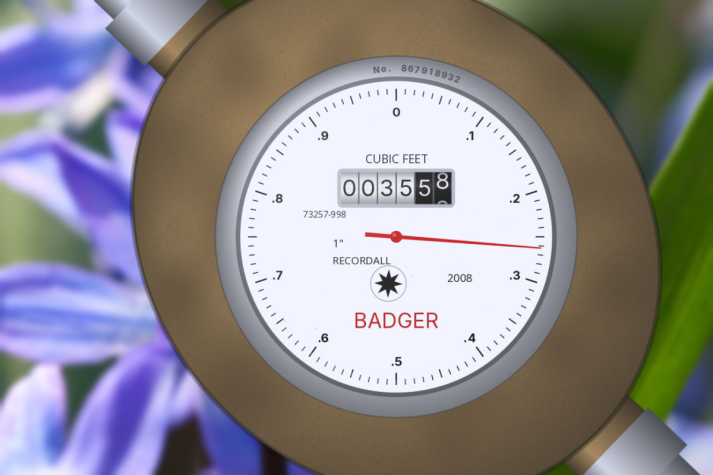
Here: 3558.26 ft³
